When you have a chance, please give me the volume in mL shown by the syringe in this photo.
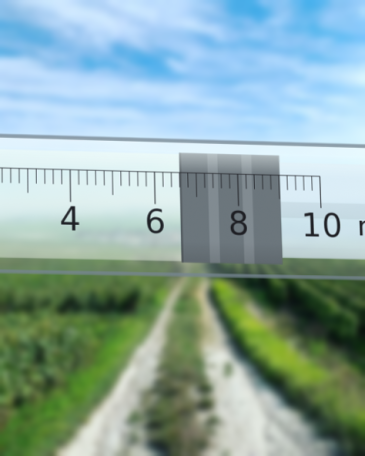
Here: 6.6 mL
